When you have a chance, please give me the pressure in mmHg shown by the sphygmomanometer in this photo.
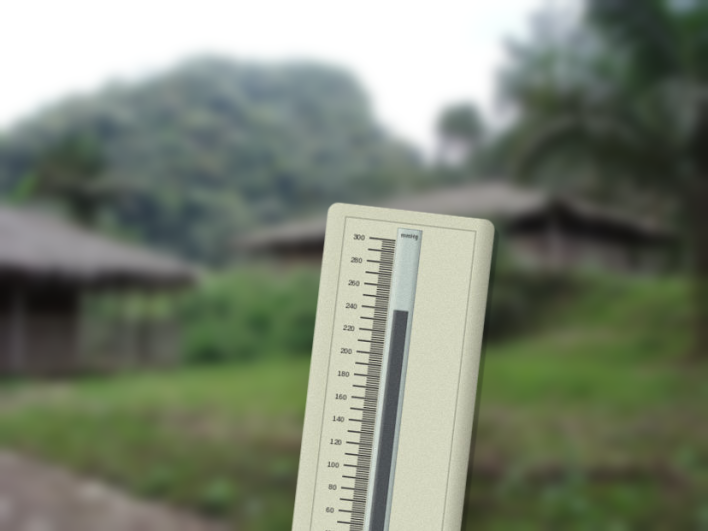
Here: 240 mmHg
